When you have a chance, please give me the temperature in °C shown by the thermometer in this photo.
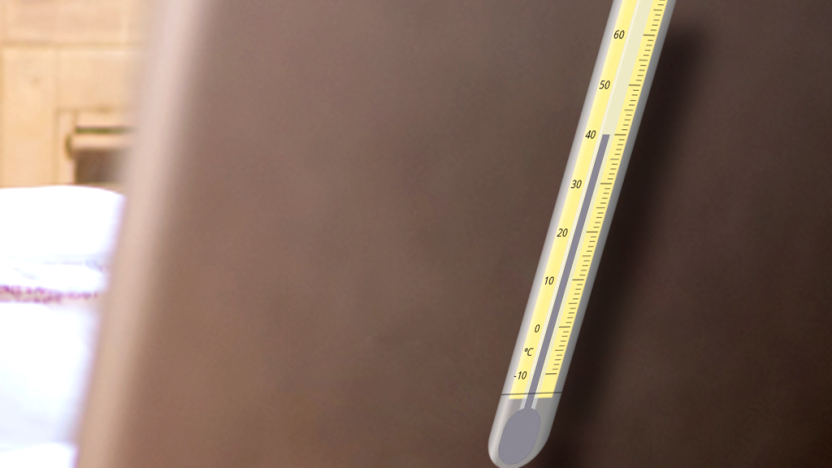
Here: 40 °C
